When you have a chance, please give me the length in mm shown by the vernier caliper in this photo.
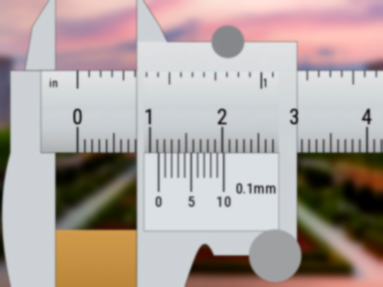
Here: 11.2 mm
